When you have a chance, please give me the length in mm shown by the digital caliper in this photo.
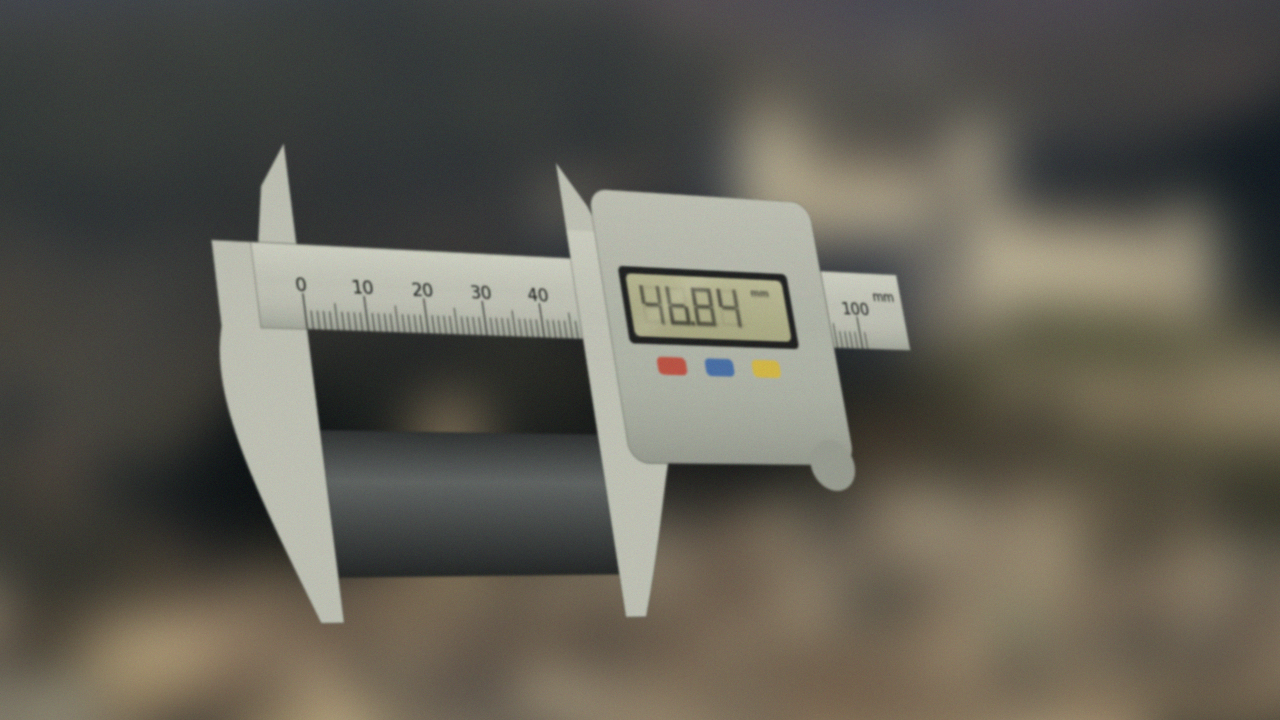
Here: 46.84 mm
